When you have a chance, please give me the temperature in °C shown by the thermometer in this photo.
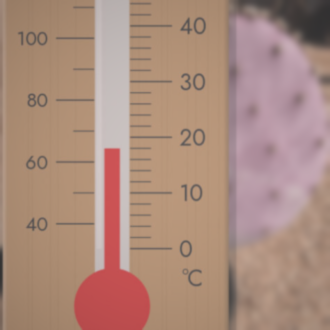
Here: 18 °C
